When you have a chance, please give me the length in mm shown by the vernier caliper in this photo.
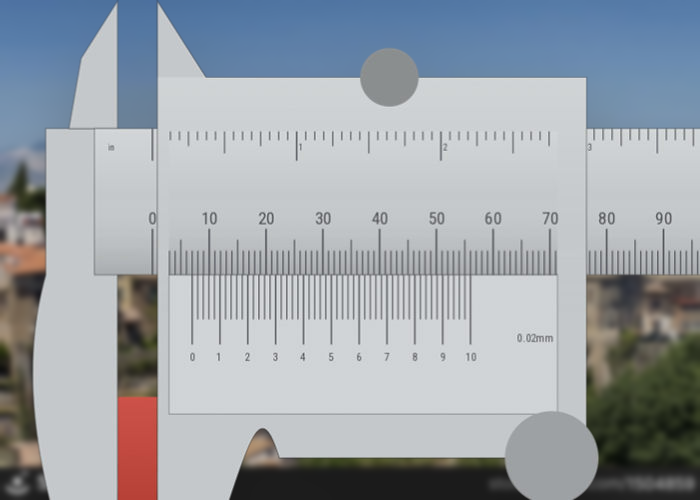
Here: 7.0 mm
